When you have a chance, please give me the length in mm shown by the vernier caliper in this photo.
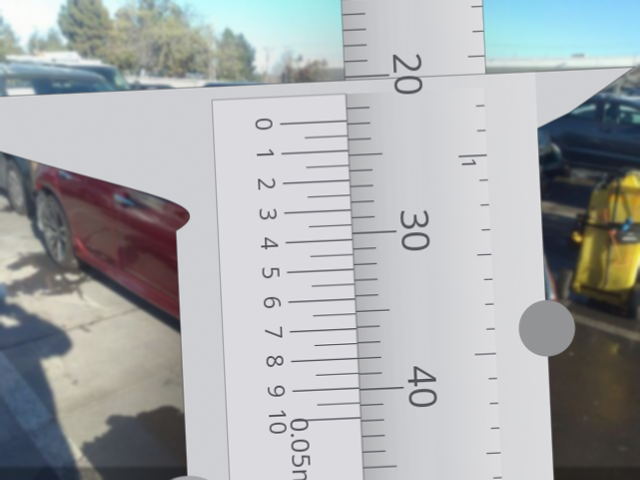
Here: 22.8 mm
